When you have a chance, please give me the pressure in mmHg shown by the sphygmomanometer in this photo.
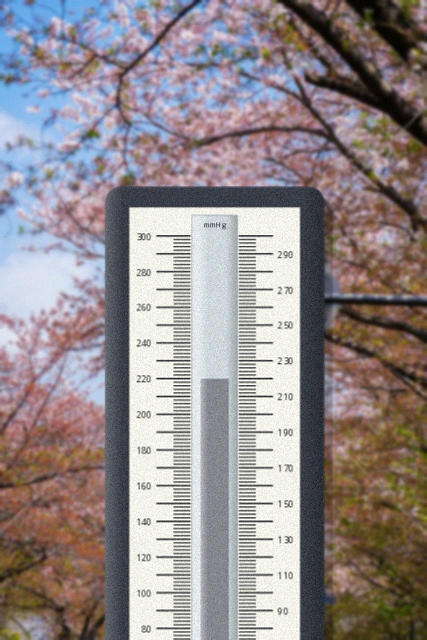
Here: 220 mmHg
